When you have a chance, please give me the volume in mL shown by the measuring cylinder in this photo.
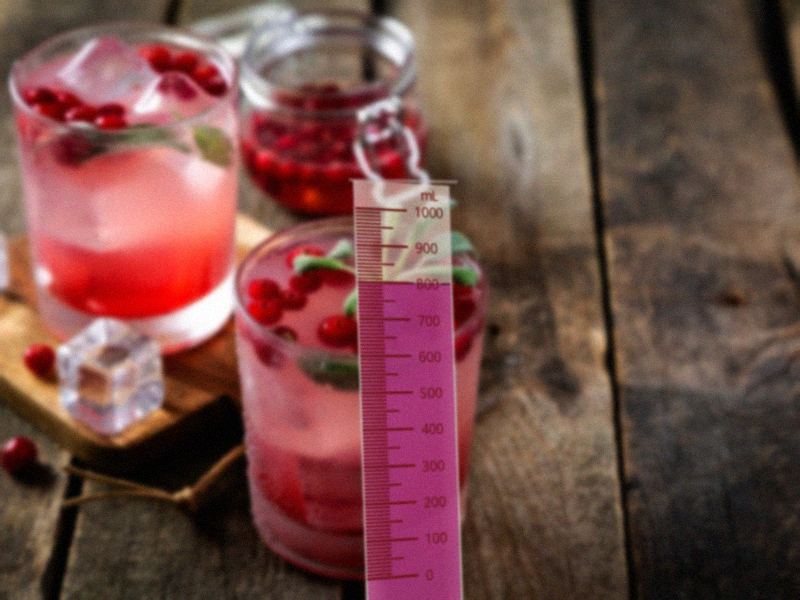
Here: 800 mL
